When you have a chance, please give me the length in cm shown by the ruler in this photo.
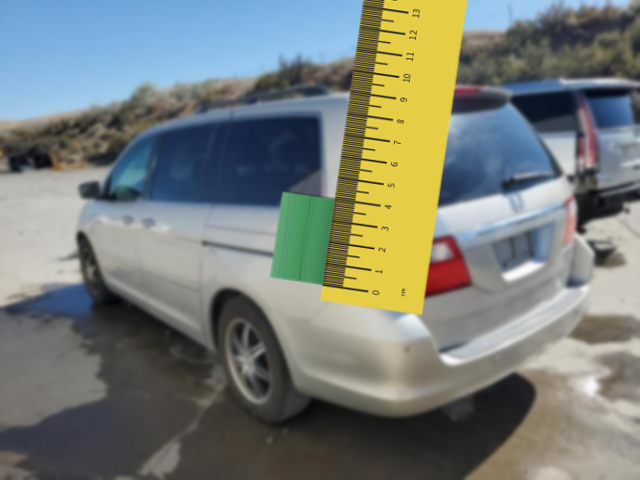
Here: 4 cm
